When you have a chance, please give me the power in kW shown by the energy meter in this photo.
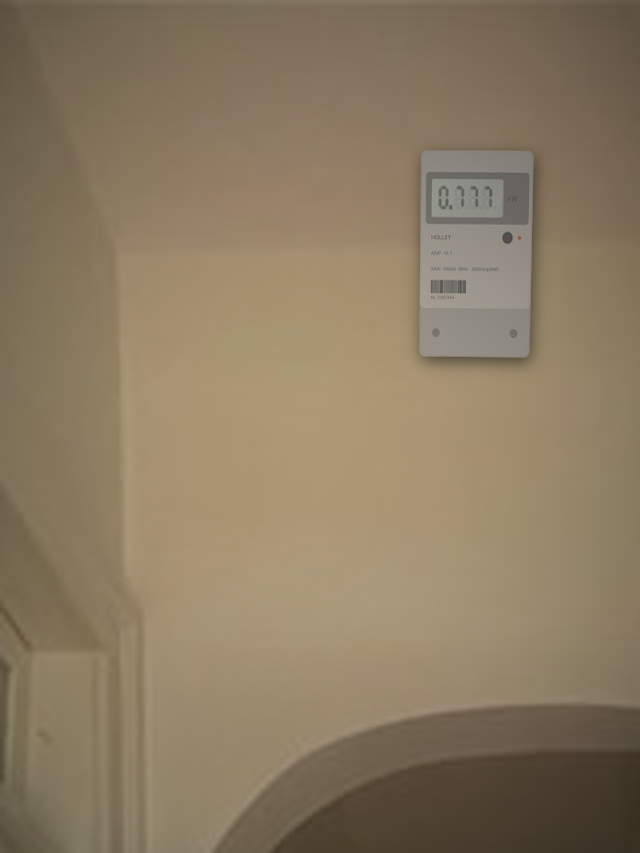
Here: 0.777 kW
